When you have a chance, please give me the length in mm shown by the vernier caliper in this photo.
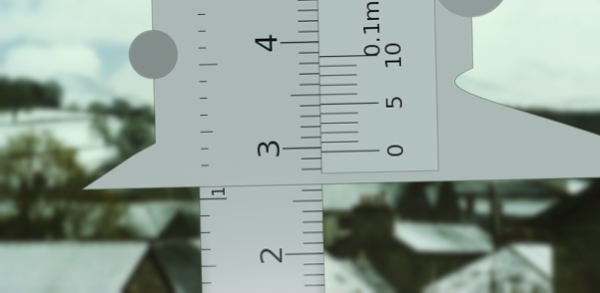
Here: 29.6 mm
